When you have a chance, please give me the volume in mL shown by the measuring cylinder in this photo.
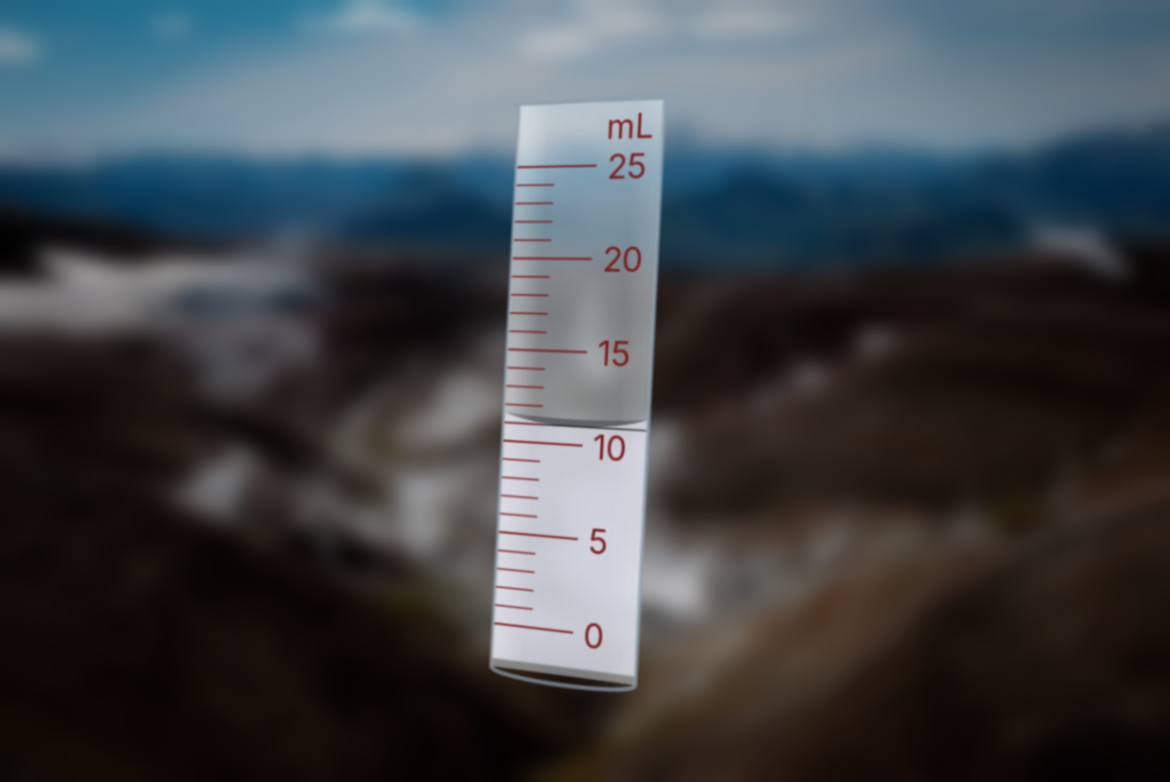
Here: 11 mL
